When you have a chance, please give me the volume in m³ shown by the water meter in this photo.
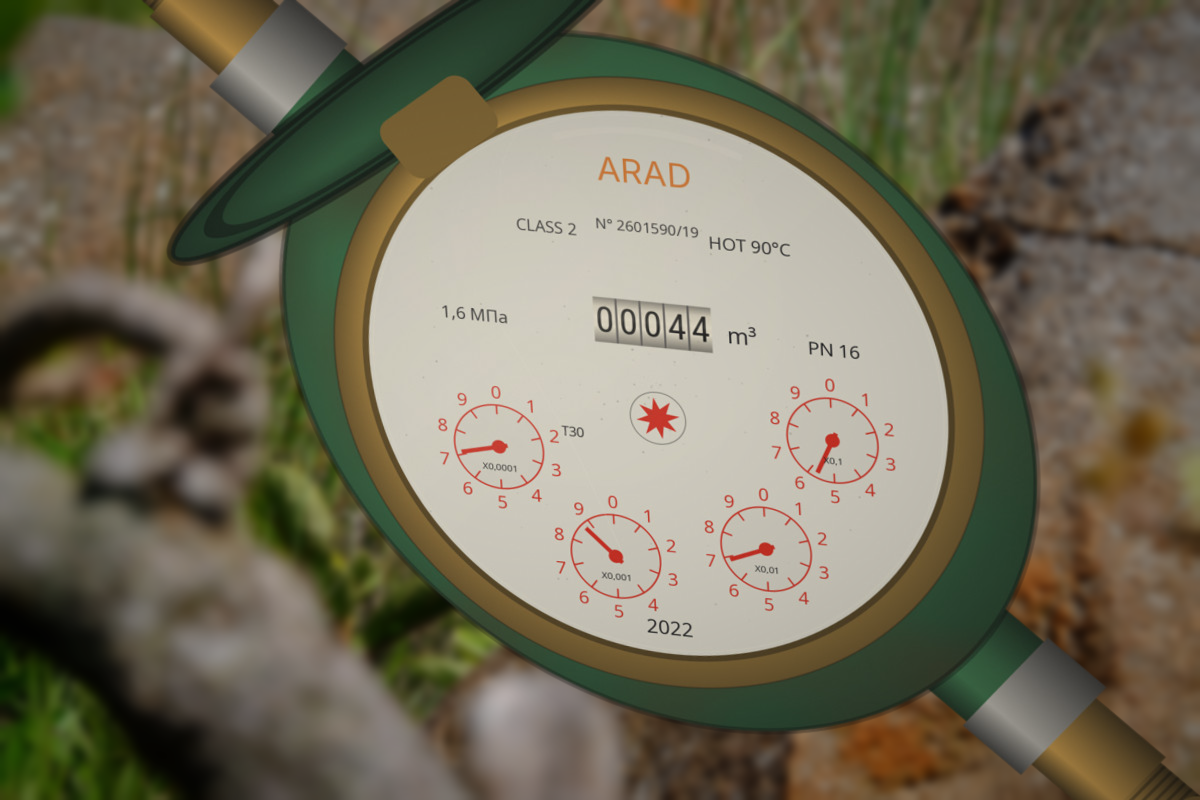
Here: 44.5687 m³
